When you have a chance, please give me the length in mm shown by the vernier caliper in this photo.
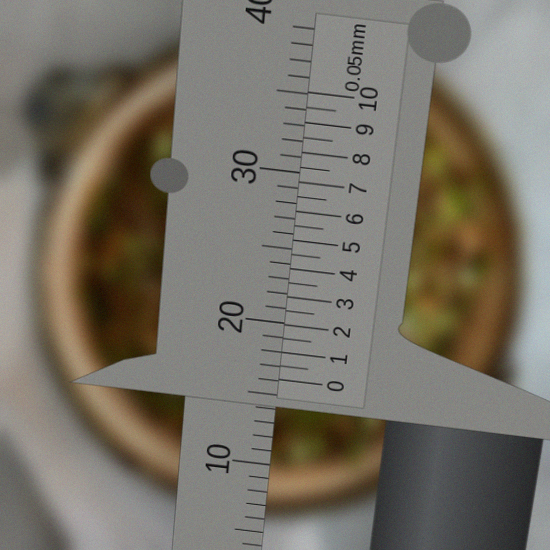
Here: 16.1 mm
